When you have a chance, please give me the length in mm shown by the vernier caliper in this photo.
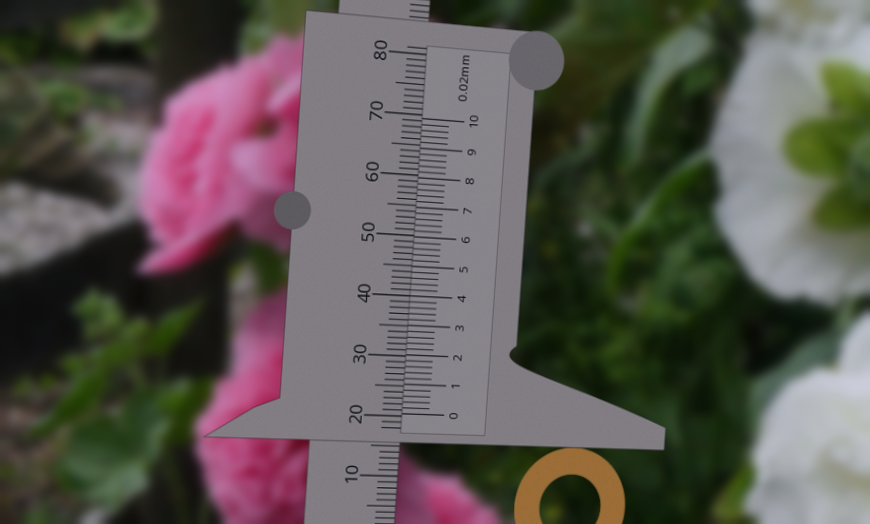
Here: 20.4 mm
